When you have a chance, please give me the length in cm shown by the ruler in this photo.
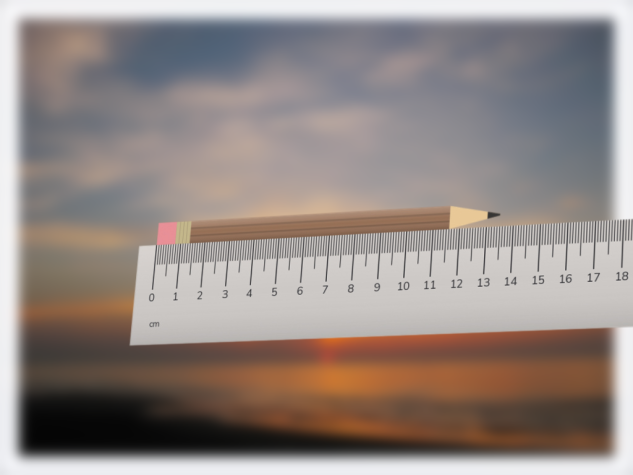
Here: 13.5 cm
